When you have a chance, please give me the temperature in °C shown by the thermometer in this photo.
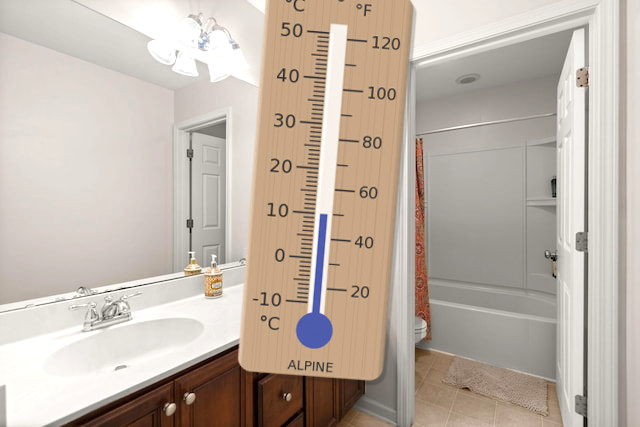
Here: 10 °C
